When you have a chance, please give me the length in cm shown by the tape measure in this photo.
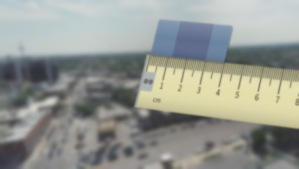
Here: 4 cm
